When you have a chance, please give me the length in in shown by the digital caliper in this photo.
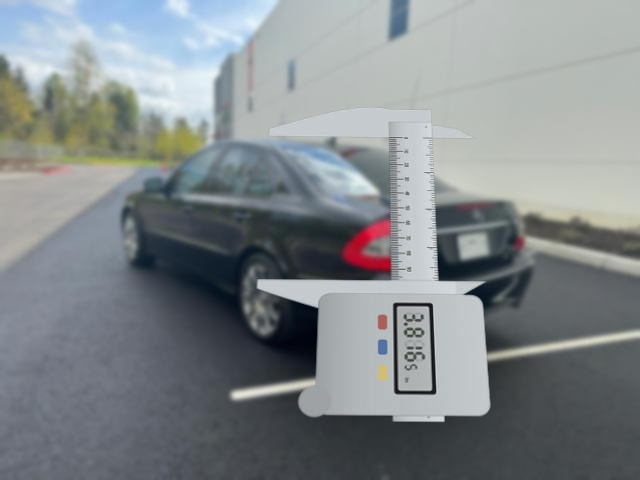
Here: 3.8165 in
